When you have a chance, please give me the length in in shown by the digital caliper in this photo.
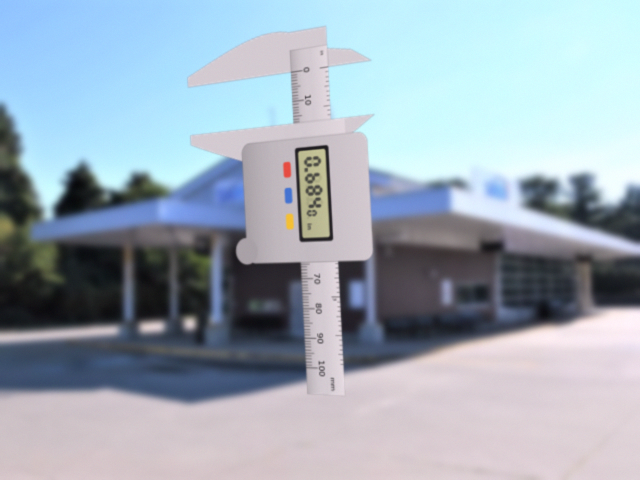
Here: 0.6840 in
